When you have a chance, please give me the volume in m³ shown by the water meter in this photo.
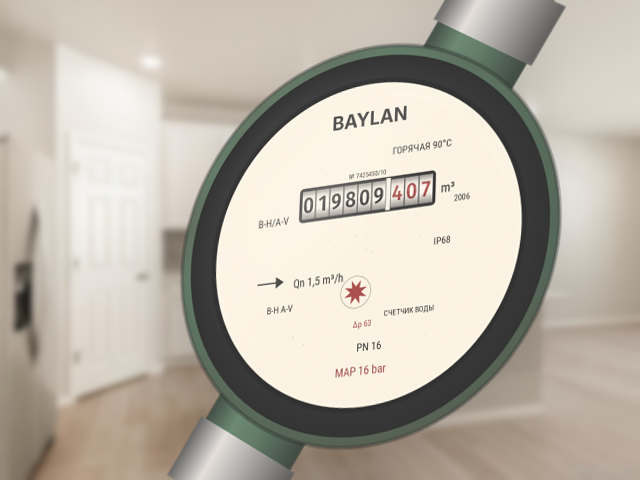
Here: 19809.407 m³
